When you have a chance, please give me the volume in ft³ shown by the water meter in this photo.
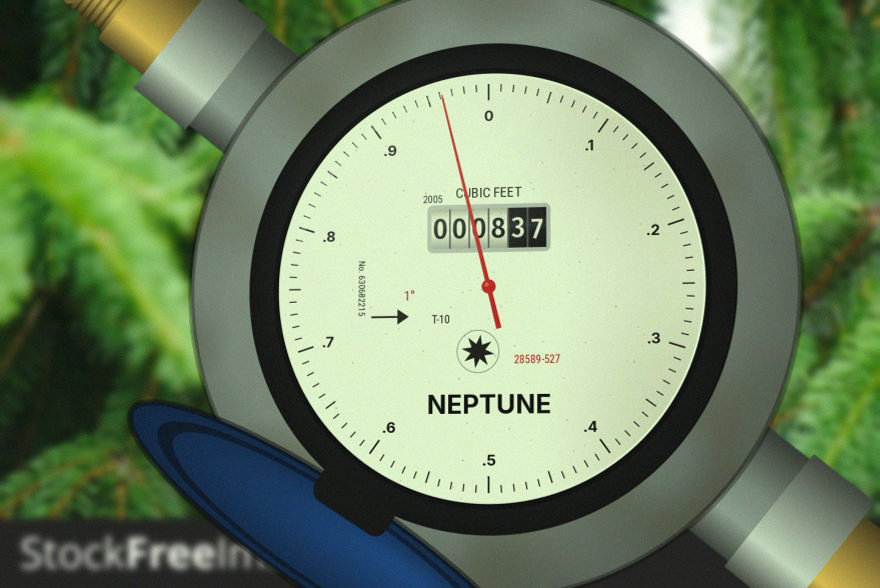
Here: 836.96 ft³
